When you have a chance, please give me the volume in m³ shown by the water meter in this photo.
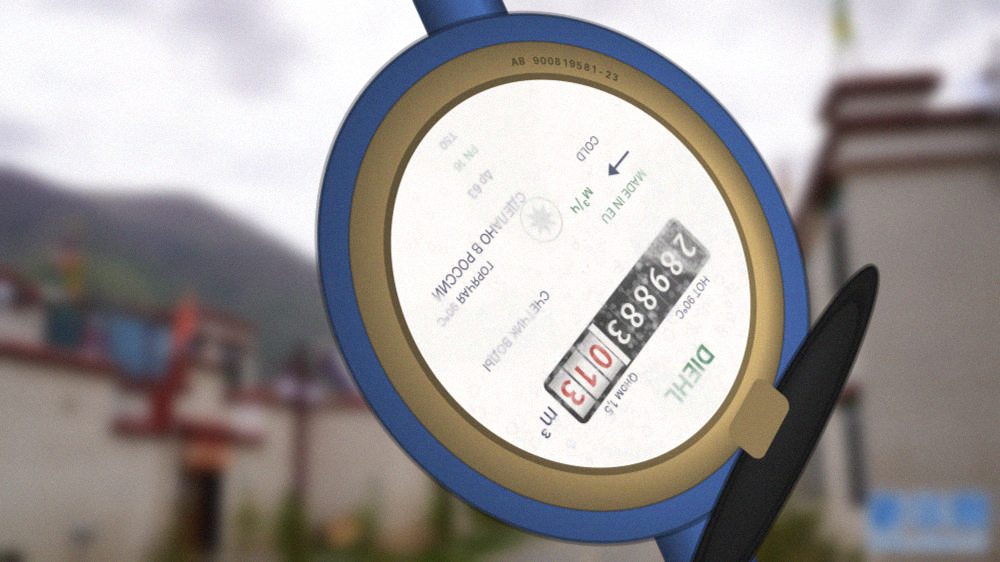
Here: 289883.013 m³
